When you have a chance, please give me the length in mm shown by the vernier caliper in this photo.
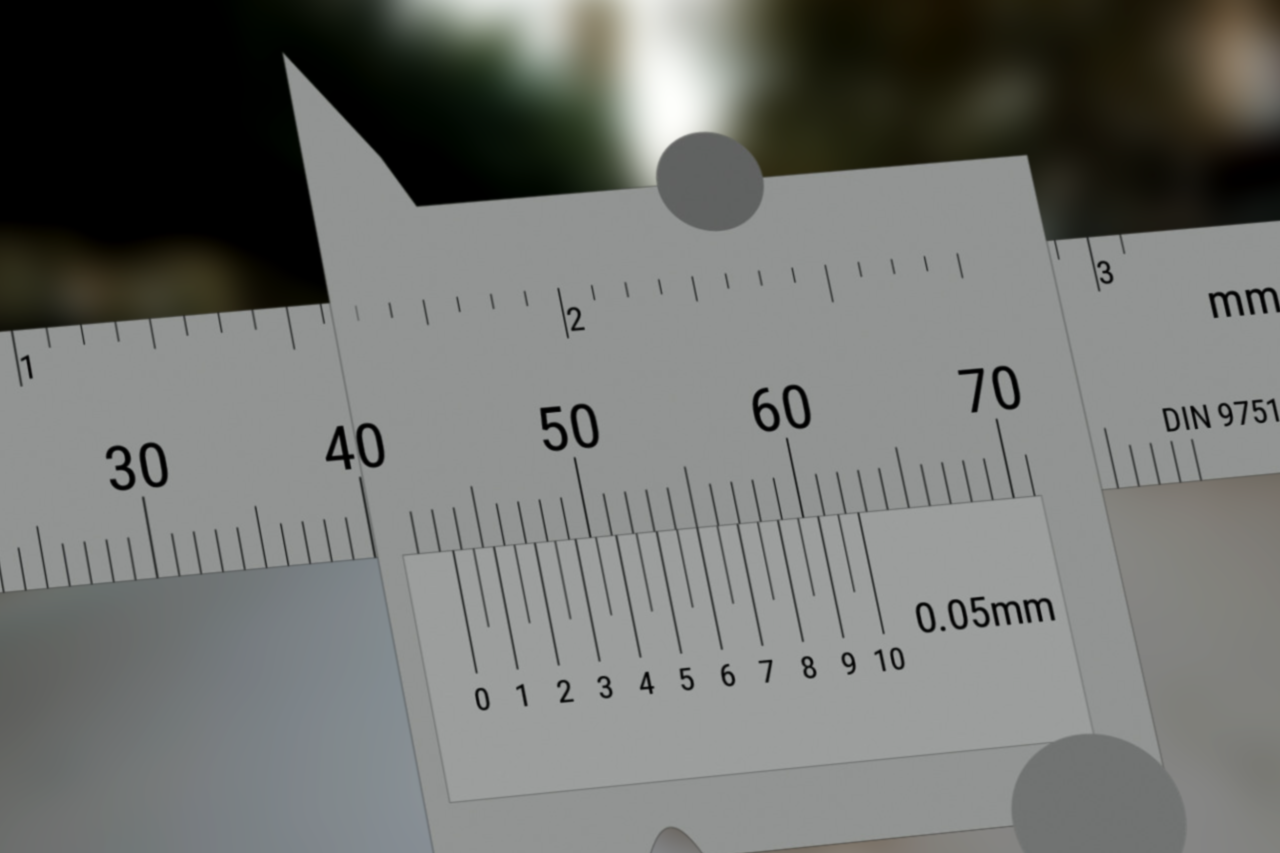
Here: 43.6 mm
